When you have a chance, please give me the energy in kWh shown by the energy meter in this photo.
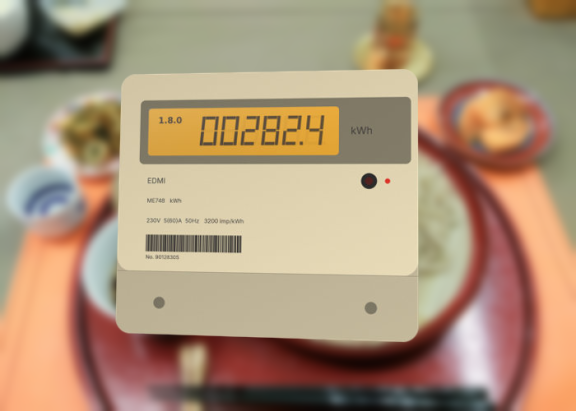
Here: 282.4 kWh
